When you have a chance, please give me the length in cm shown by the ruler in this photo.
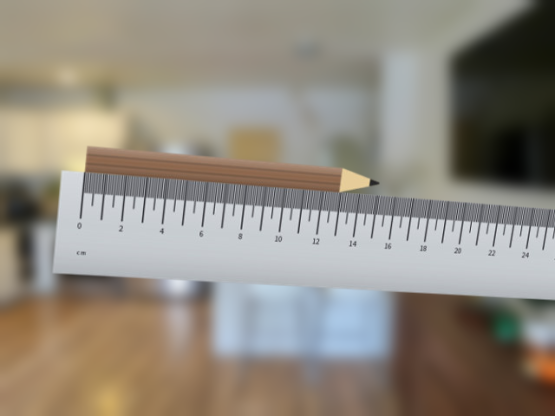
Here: 15 cm
